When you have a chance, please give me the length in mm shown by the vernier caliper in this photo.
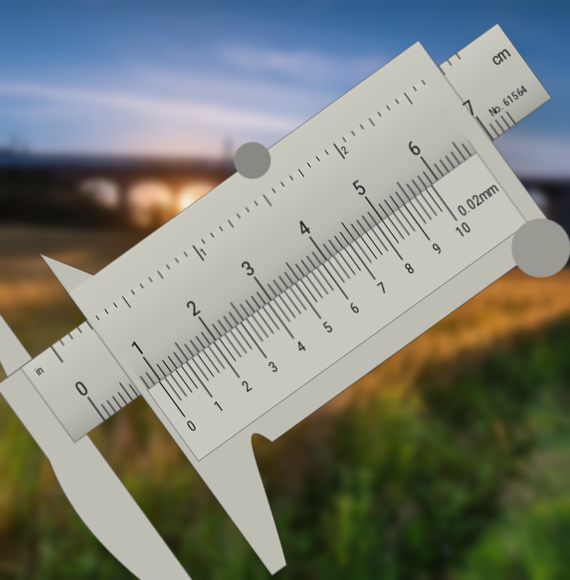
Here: 9.8 mm
